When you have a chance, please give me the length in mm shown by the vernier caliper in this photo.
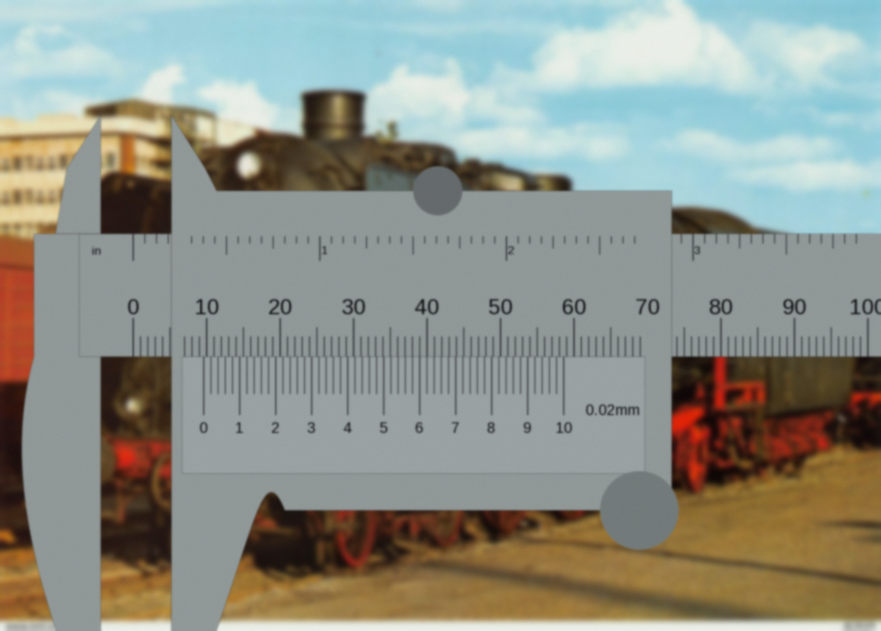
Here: 9.6 mm
